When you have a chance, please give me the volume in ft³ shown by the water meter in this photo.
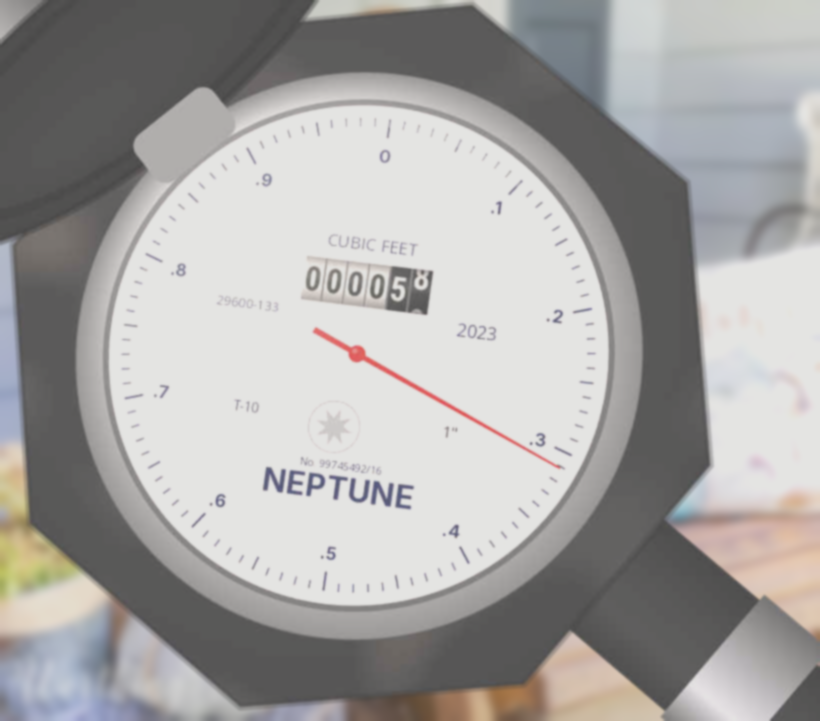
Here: 58.31 ft³
